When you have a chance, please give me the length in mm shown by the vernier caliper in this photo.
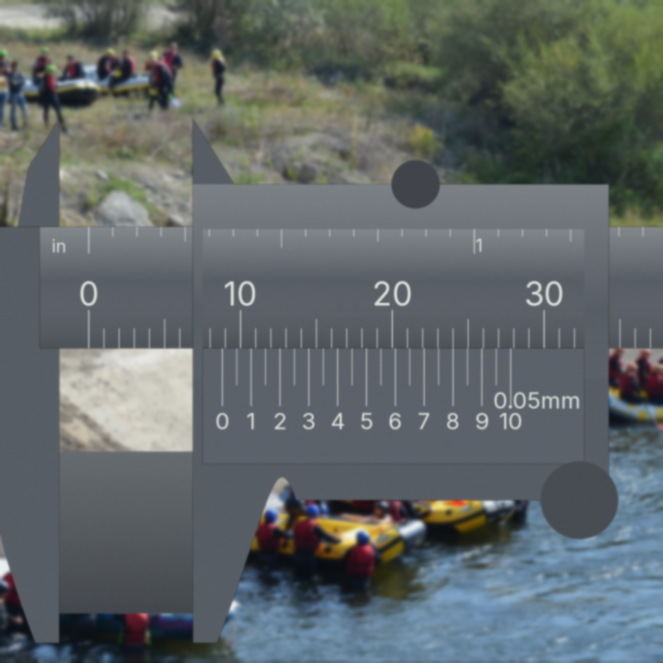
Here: 8.8 mm
